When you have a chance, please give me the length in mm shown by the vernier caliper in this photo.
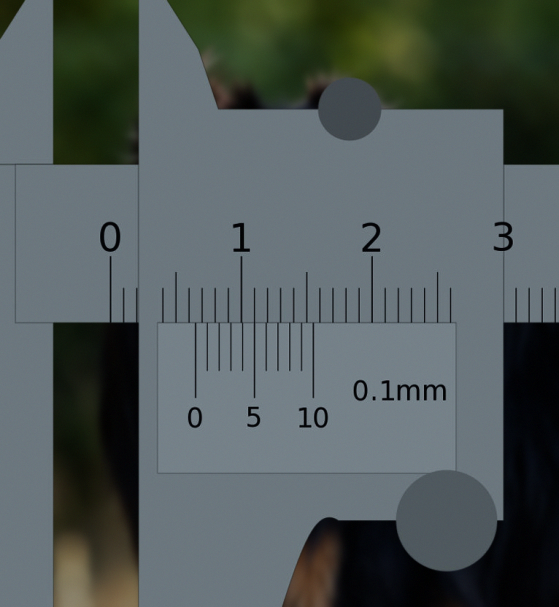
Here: 6.5 mm
